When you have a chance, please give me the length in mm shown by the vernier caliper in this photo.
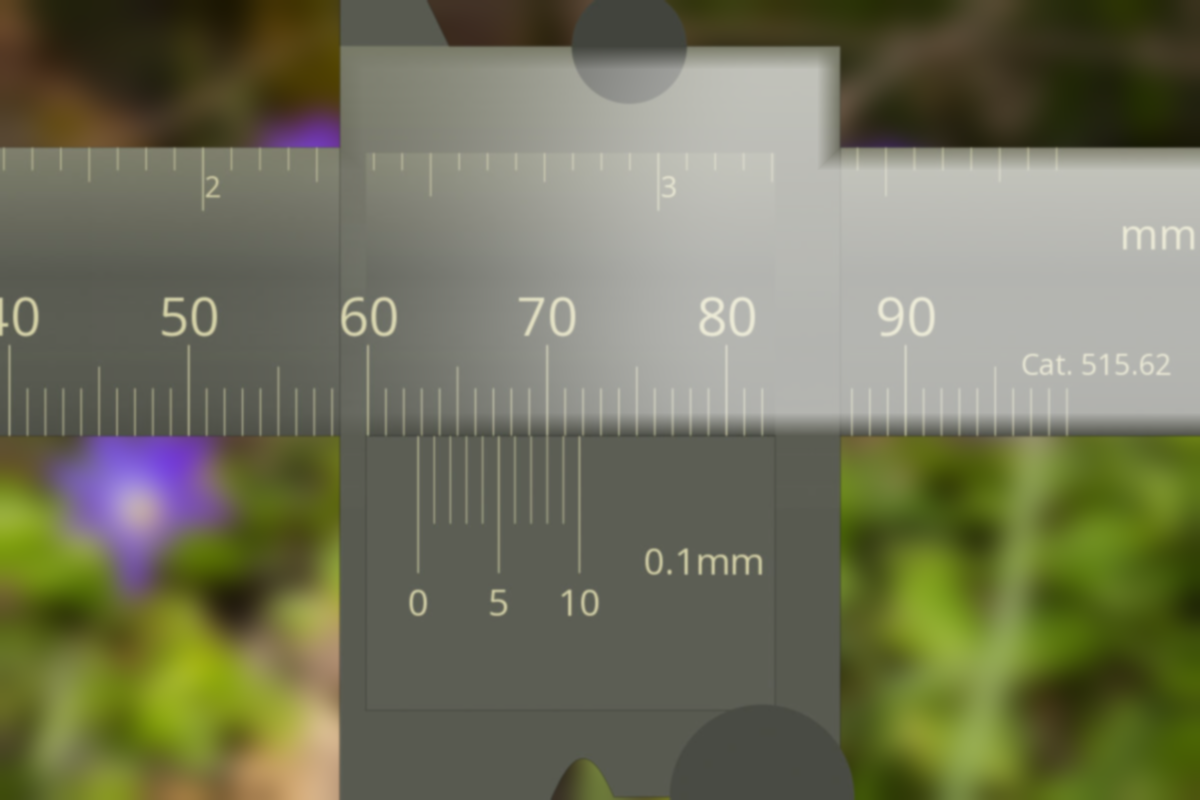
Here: 62.8 mm
